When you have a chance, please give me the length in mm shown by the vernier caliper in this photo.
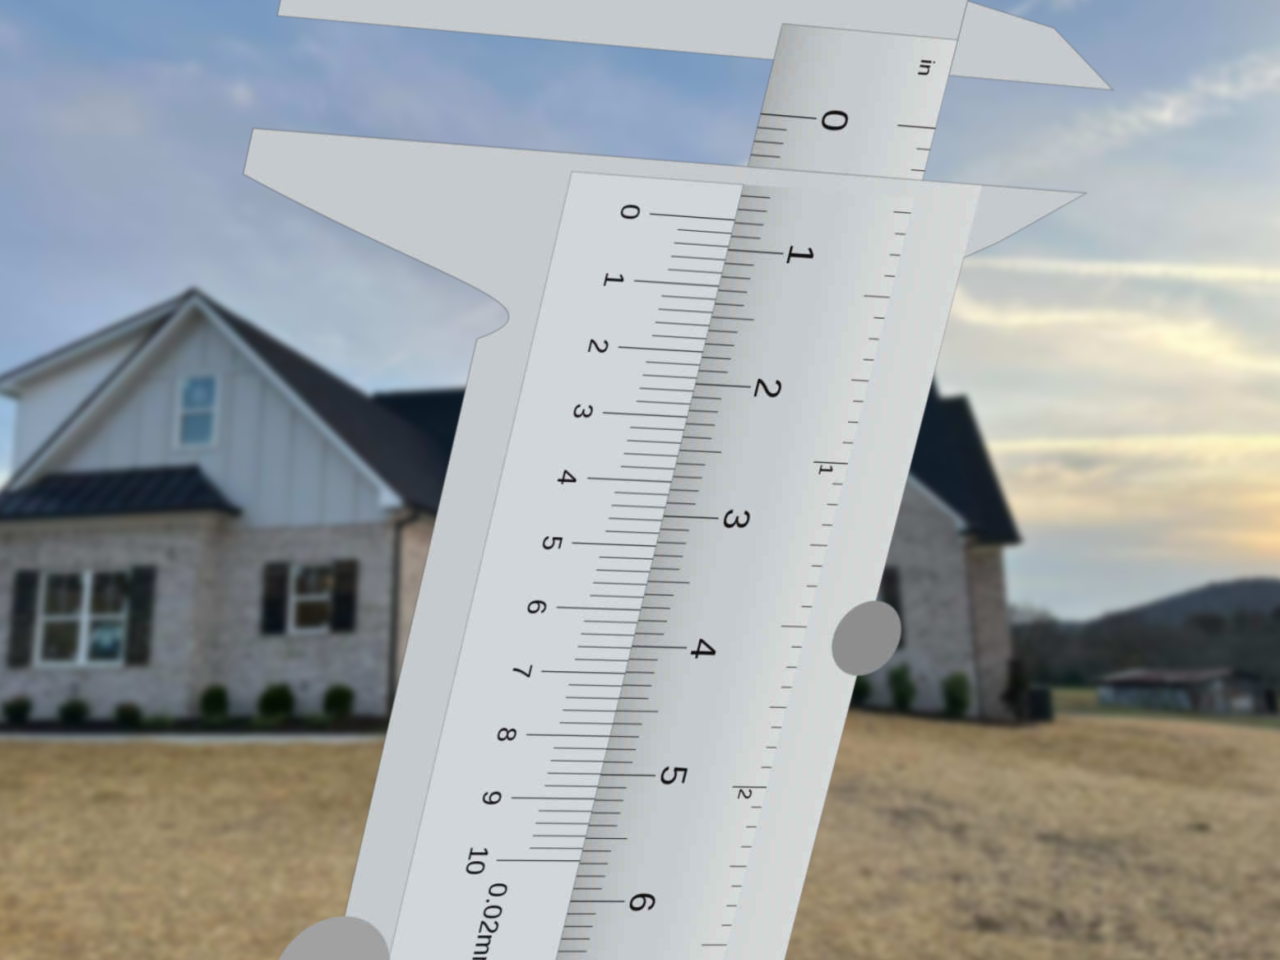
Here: 7.8 mm
